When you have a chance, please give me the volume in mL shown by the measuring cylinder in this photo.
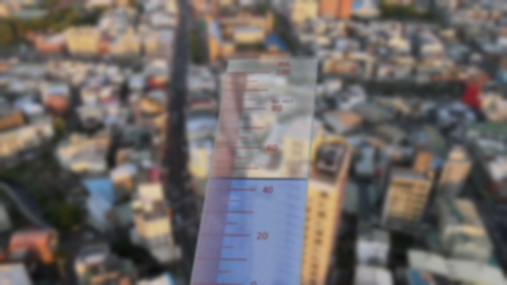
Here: 45 mL
